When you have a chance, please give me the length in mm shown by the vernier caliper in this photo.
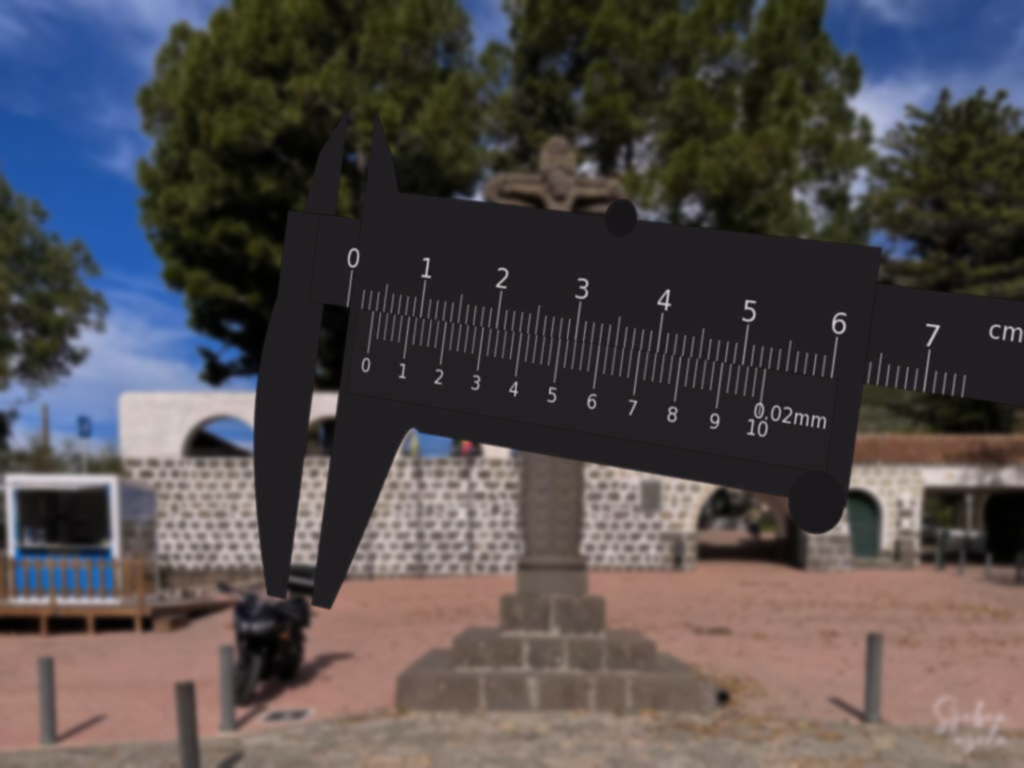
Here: 3.6 mm
